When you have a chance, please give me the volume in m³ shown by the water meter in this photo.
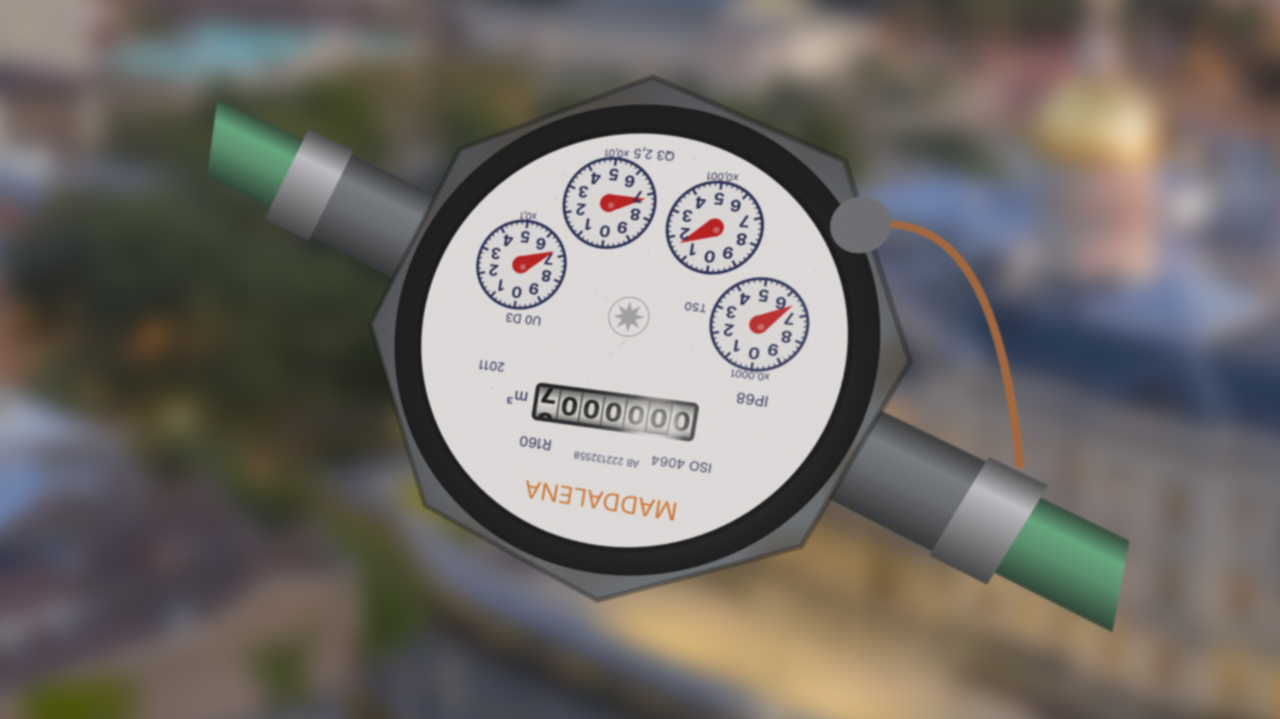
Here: 6.6716 m³
